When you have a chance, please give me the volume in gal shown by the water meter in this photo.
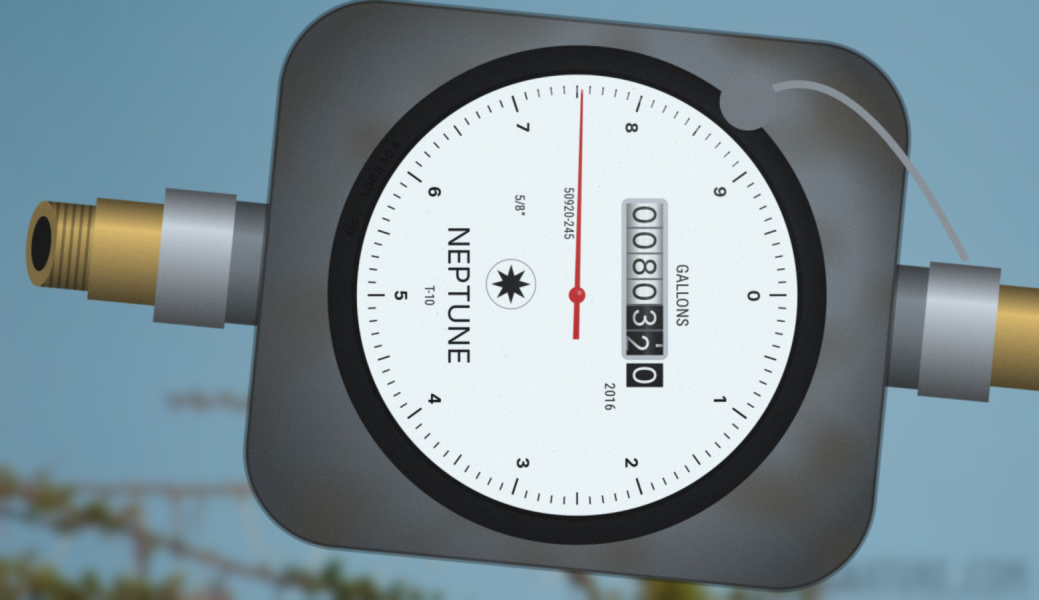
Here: 80317.5 gal
